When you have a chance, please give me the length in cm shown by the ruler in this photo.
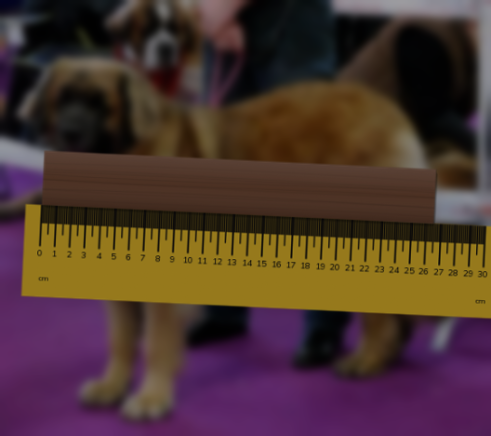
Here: 26.5 cm
